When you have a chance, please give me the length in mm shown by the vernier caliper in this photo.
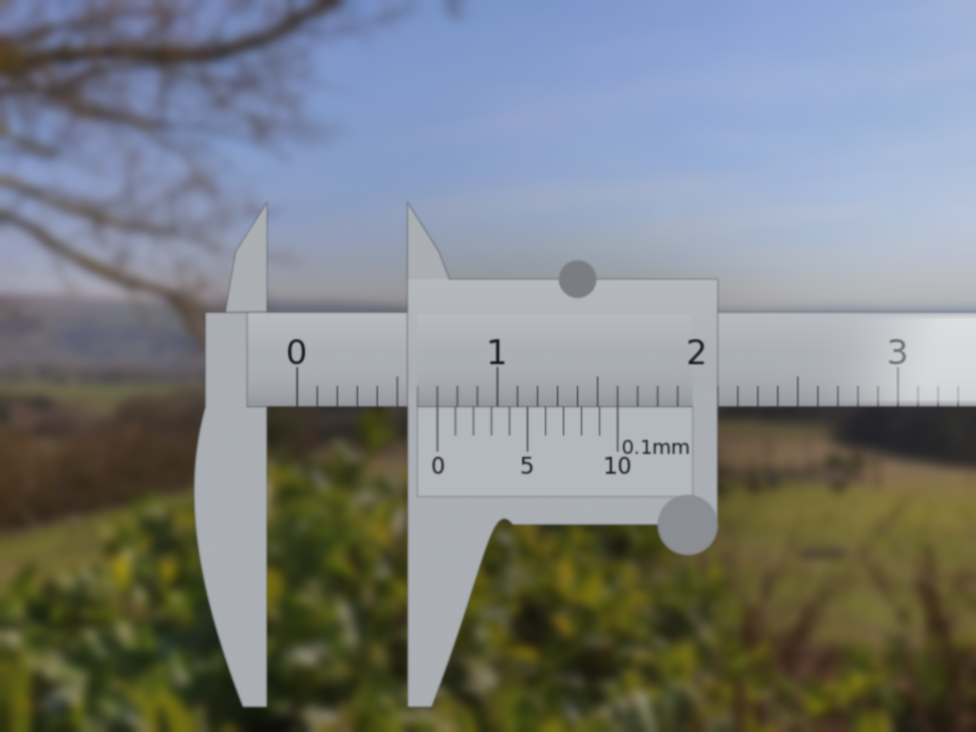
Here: 7.0 mm
